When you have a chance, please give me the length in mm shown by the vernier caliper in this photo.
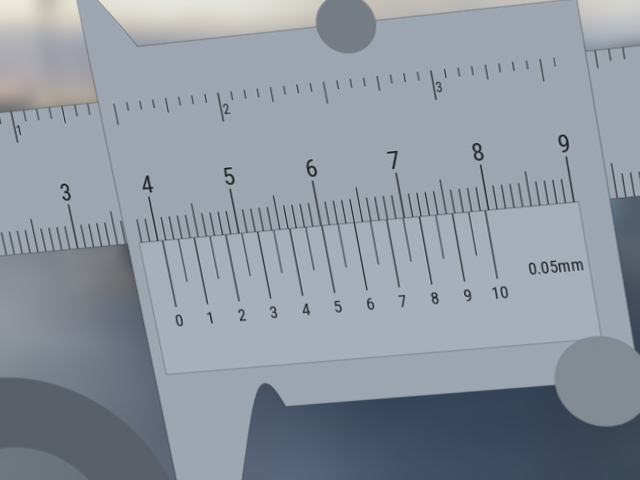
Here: 40.6 mm
